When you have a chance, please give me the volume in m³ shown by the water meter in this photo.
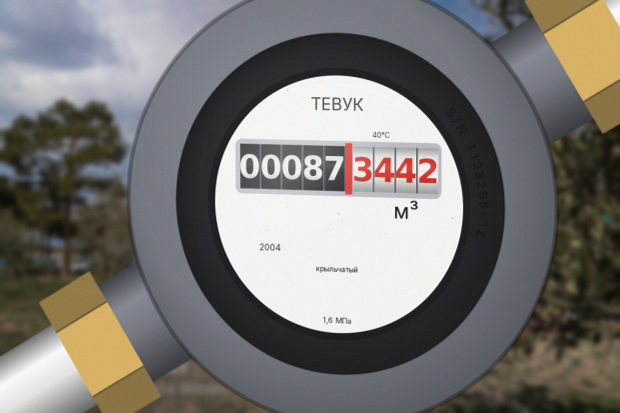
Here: 87.3442 m³
